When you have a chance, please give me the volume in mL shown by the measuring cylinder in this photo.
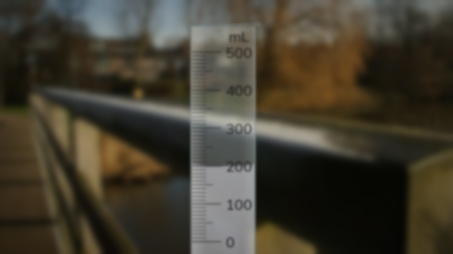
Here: 200 mL
